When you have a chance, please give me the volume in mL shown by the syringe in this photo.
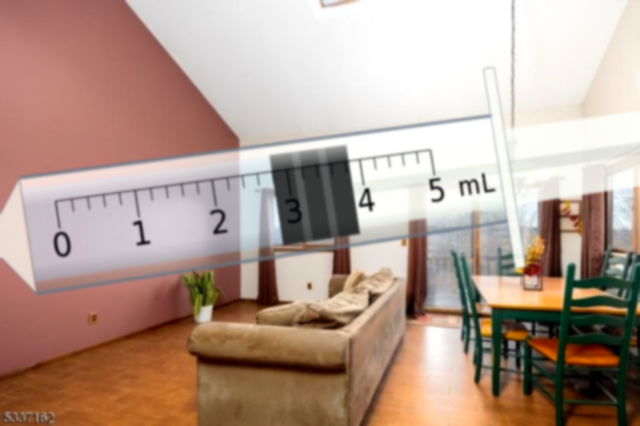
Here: 2.8 mL
